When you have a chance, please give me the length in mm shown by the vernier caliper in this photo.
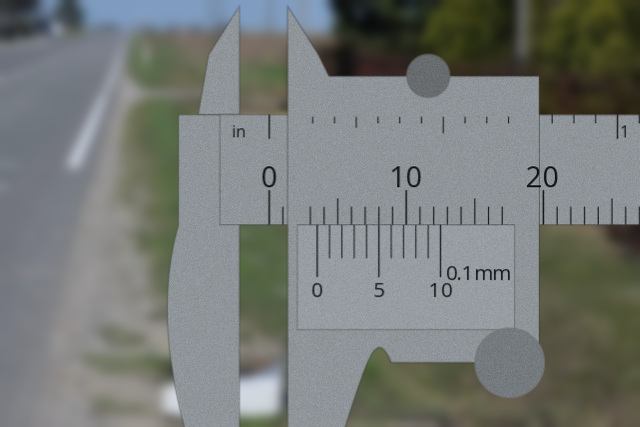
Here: 3.5 mm
